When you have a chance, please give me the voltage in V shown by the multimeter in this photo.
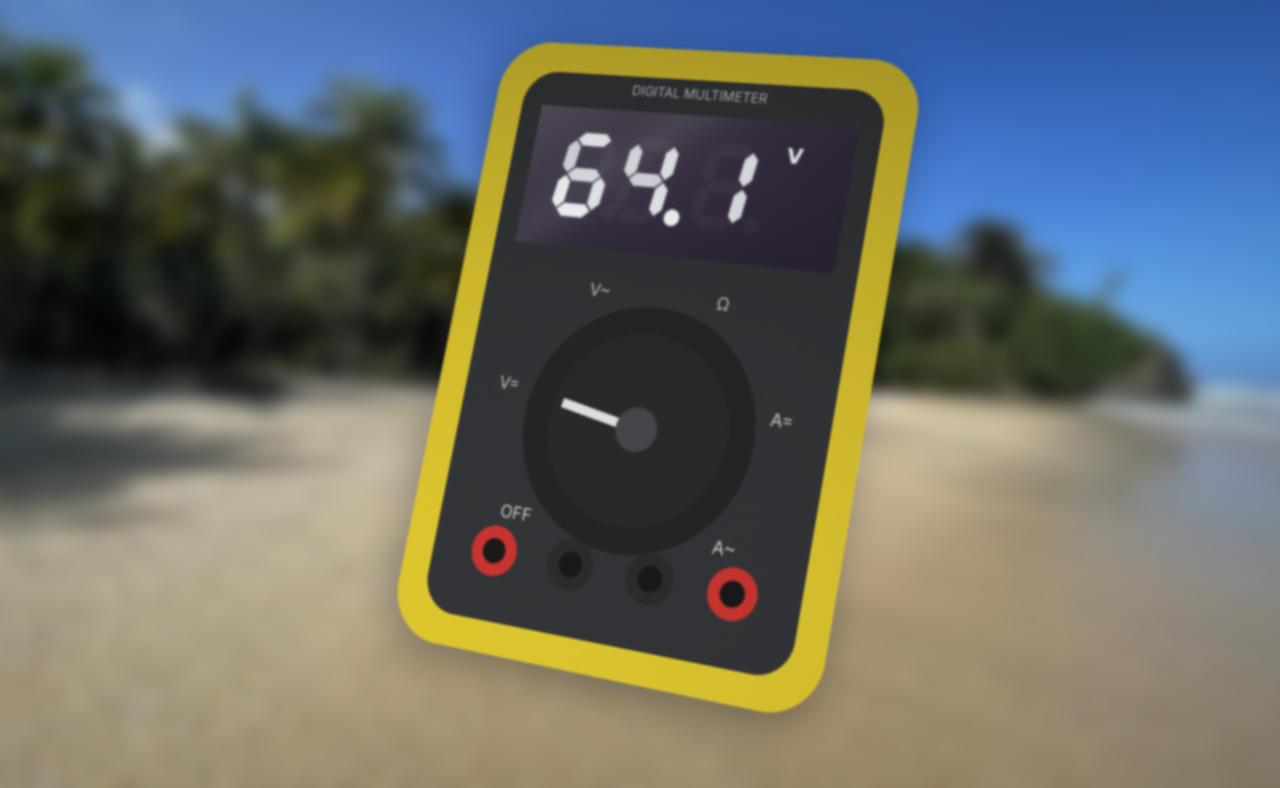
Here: 64.1 V
